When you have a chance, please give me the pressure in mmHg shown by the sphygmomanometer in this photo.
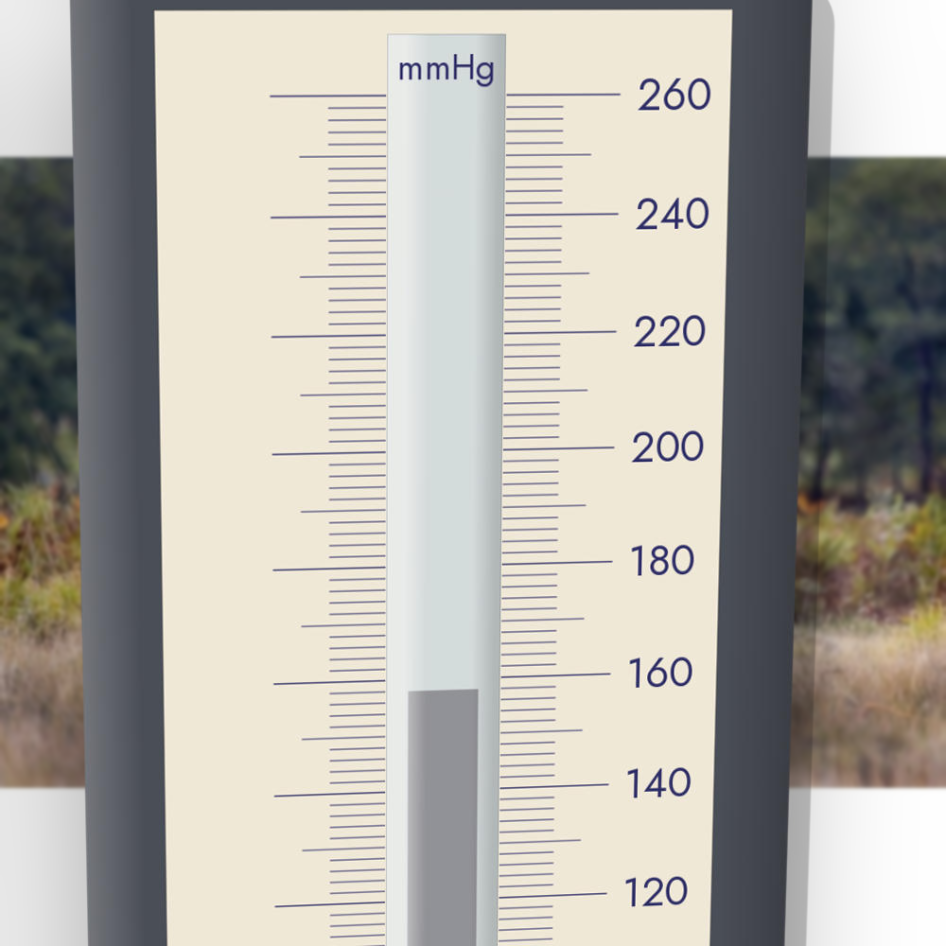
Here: 158 mmHg
